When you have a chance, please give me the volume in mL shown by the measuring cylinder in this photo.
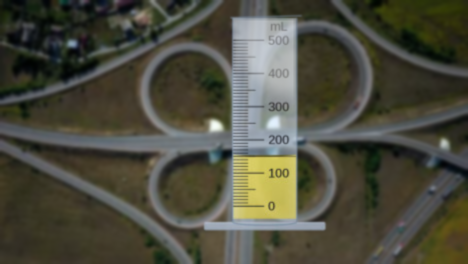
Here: 150 mL
